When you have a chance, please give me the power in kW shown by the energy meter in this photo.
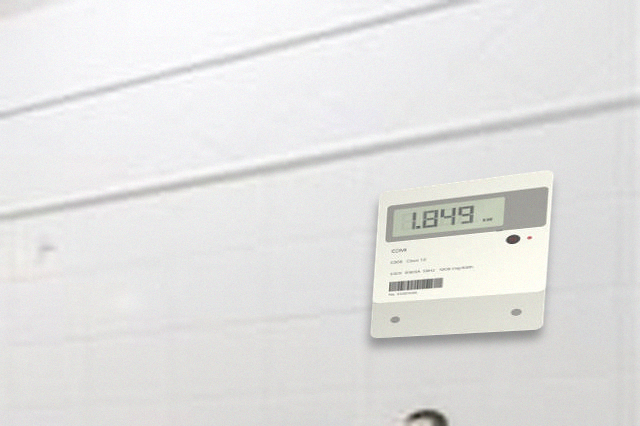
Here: 1.849 kW
